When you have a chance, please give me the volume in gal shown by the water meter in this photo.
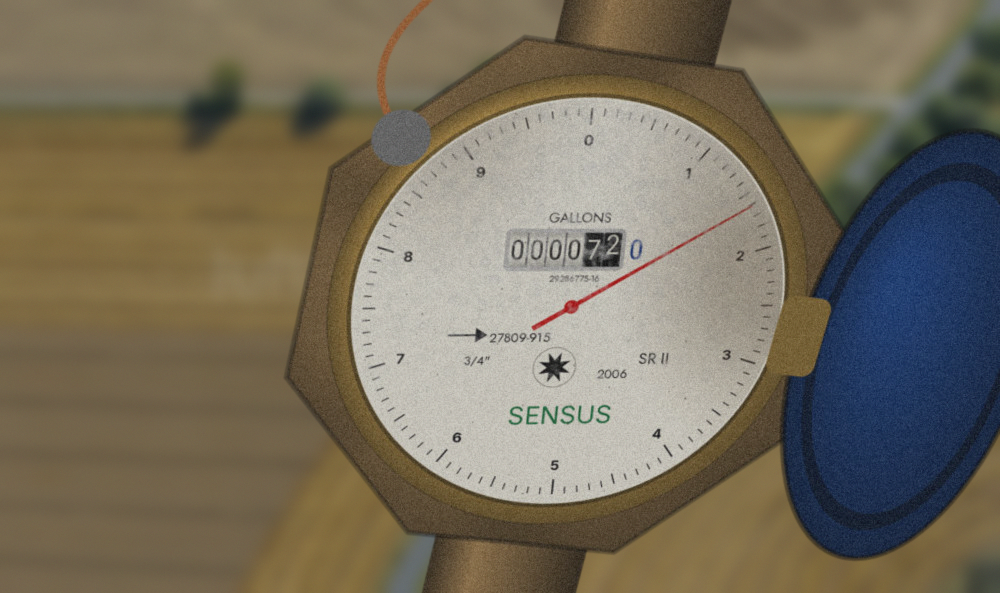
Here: 721.6 gal
